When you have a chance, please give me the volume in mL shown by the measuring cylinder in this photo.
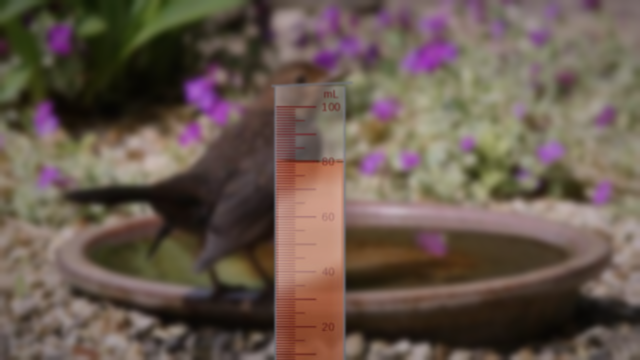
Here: 80 mL
